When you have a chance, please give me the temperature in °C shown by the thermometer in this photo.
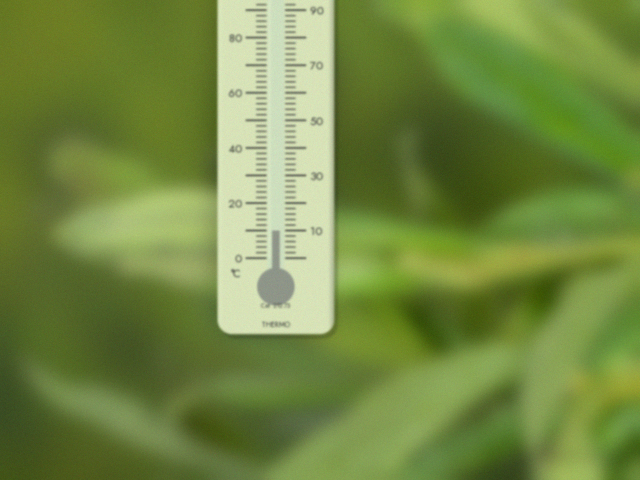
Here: 10 °C
